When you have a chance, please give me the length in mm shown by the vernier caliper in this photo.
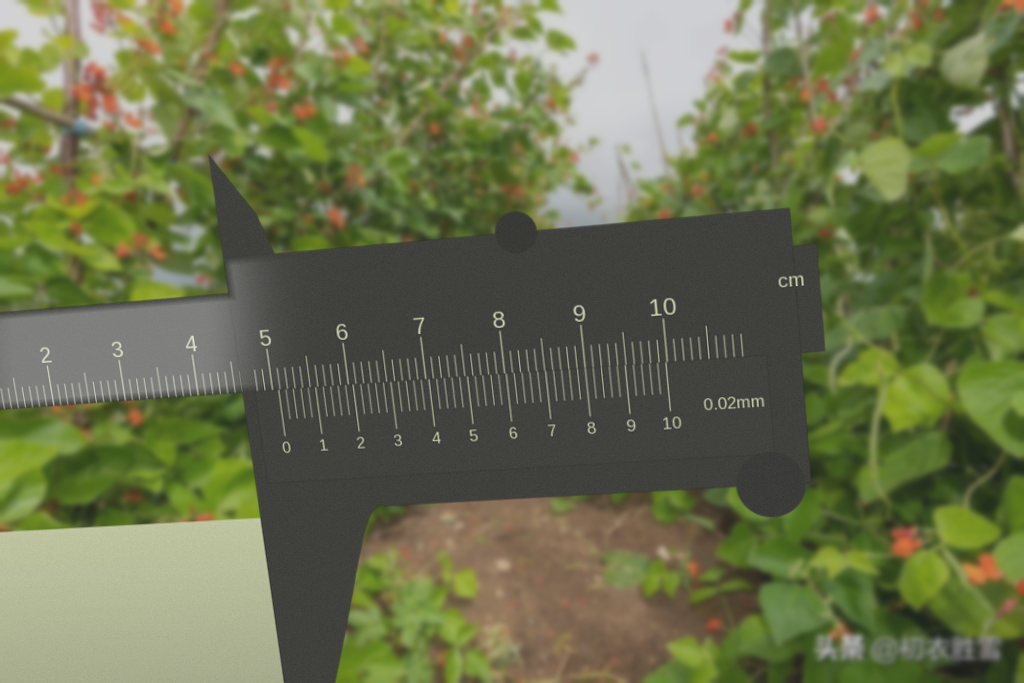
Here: 50.8 mm
